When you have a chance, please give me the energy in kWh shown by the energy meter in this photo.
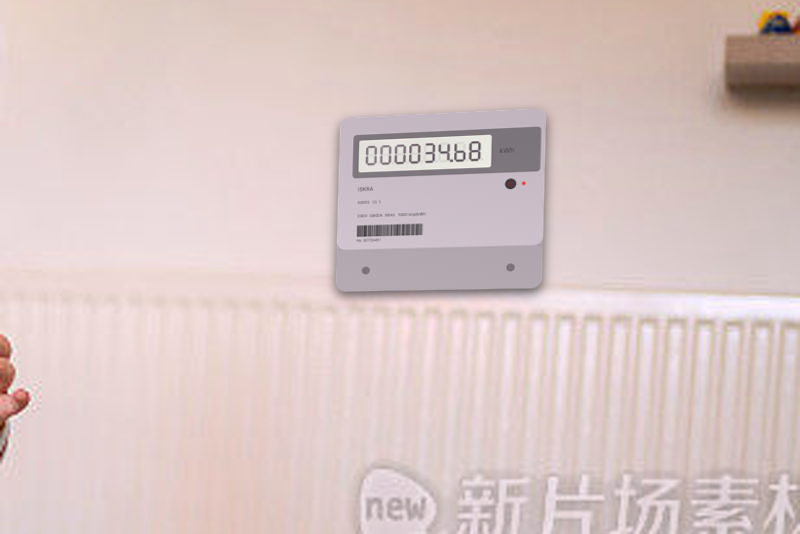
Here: 34.68 kWh
